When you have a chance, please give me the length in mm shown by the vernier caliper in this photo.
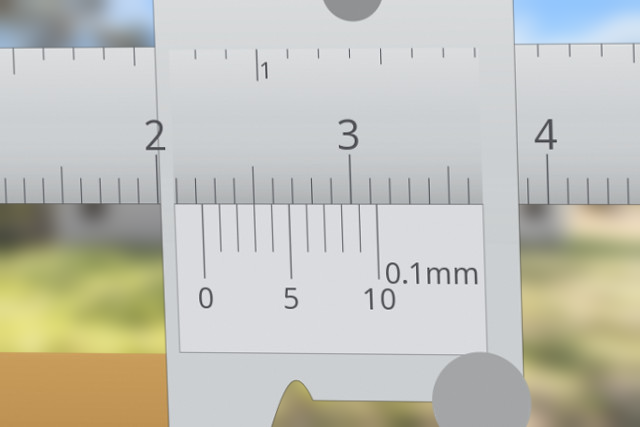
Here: 22.3 mm
